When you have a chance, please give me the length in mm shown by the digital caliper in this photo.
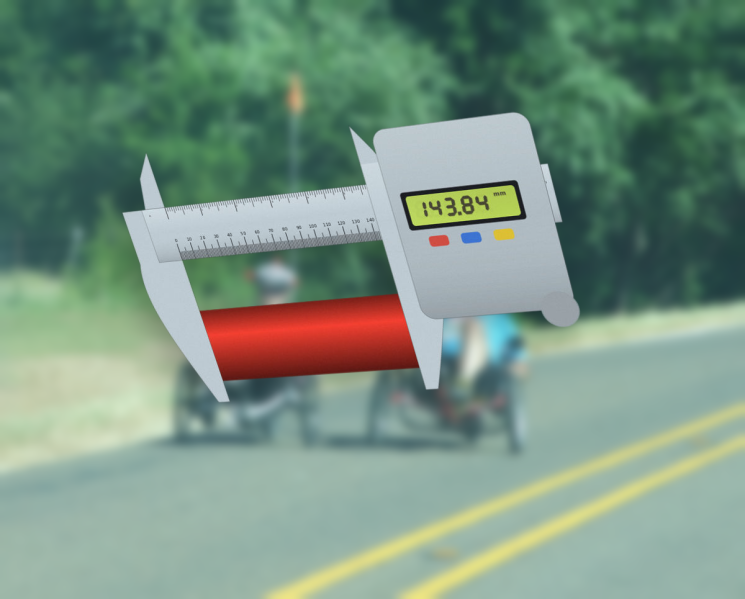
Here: 143.84 mm
